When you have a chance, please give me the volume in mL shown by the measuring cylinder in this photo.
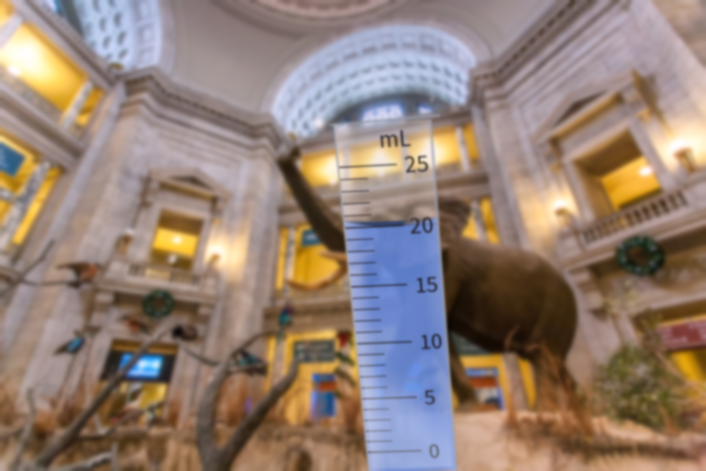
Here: 20 mL
